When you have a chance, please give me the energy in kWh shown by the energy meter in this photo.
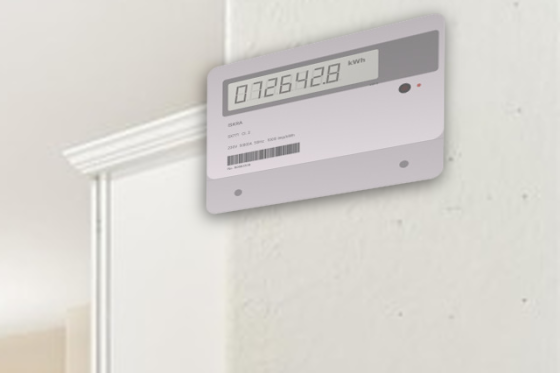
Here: 72642.8 kWh
